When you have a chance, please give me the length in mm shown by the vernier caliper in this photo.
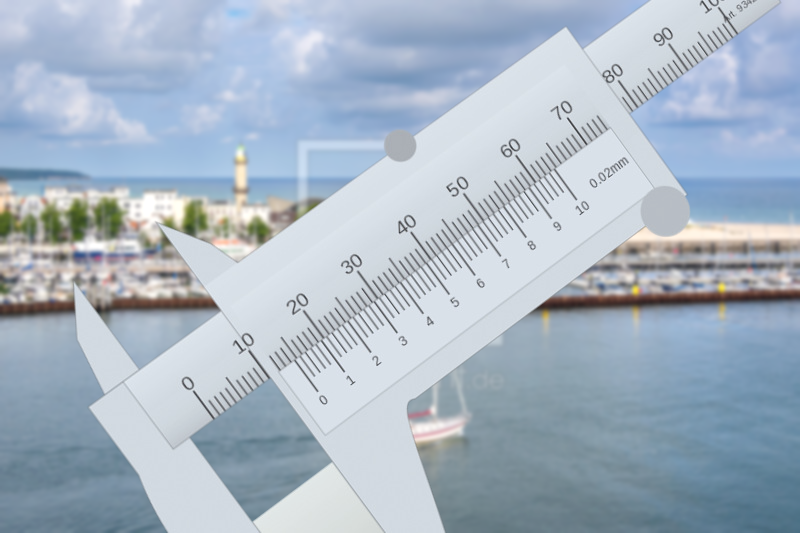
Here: 14.6 mm
